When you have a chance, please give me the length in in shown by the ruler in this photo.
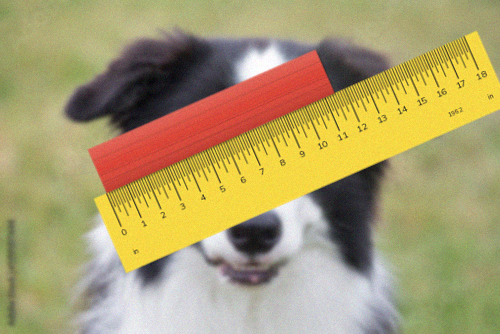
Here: 11.5 in
